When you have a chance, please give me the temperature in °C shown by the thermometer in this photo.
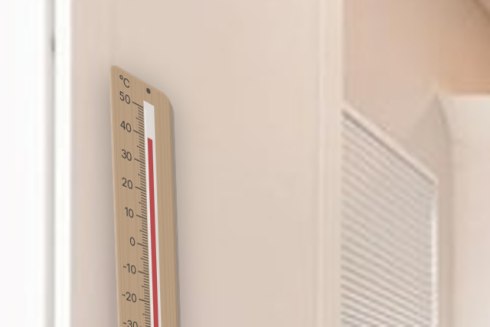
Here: 40 °C
